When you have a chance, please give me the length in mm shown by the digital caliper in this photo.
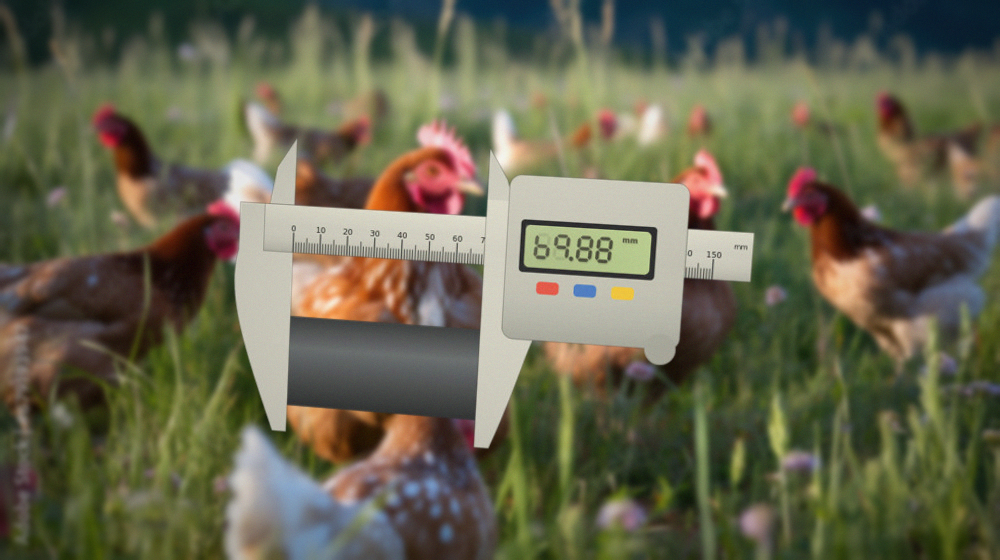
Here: 69.88 mm
